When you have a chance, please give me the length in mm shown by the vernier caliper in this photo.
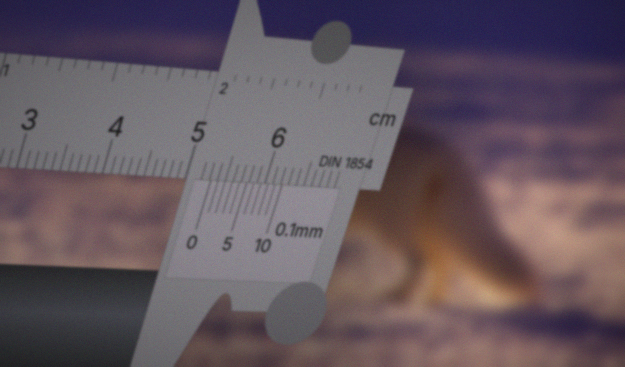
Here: 53.2 mm
